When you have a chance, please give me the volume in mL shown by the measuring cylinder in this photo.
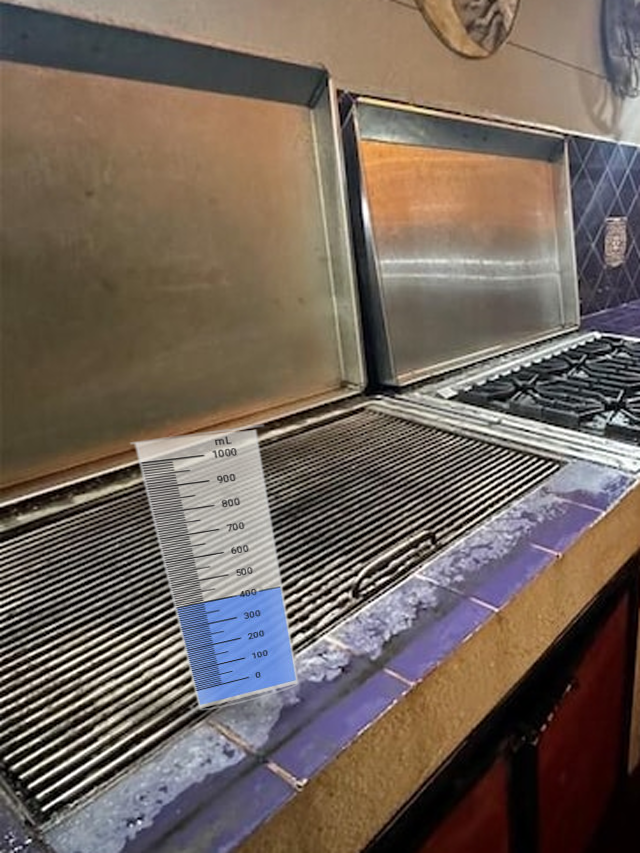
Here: 400 mL
